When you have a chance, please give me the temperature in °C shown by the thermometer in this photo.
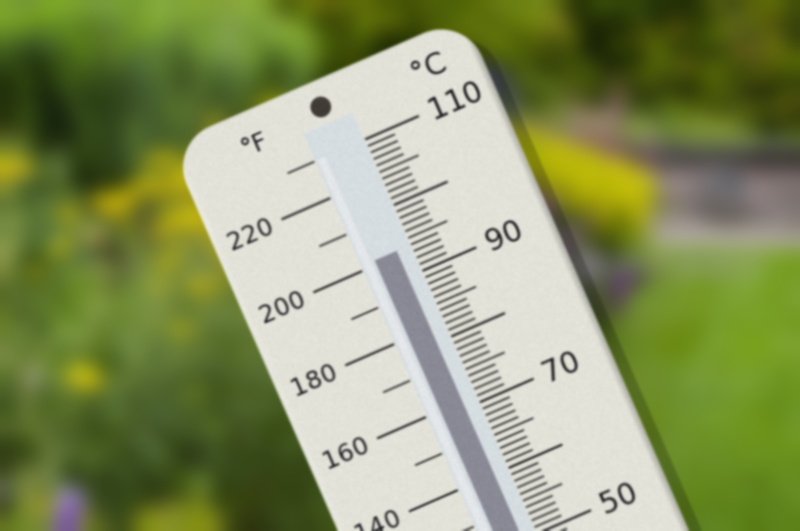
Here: 94 °C
